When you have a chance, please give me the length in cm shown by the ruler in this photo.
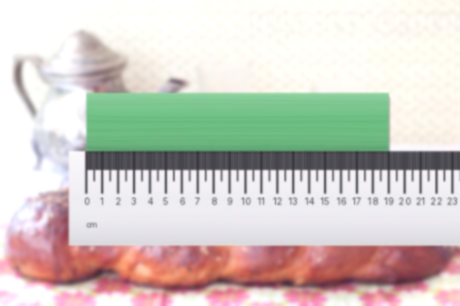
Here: 19 cm
